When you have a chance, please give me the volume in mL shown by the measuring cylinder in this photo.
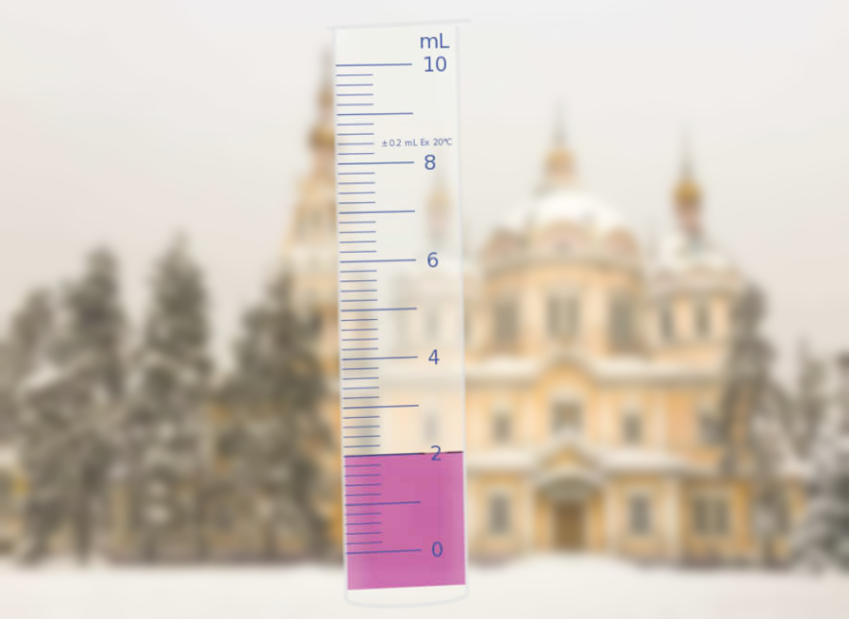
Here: 2 mL
